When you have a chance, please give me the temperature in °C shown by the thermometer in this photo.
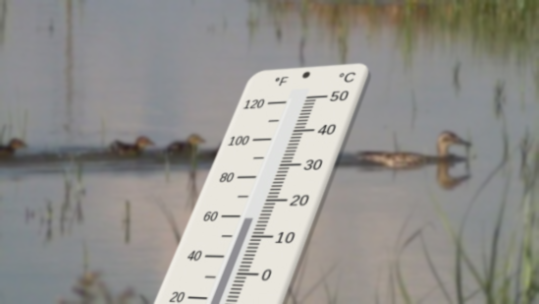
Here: 15 °C
